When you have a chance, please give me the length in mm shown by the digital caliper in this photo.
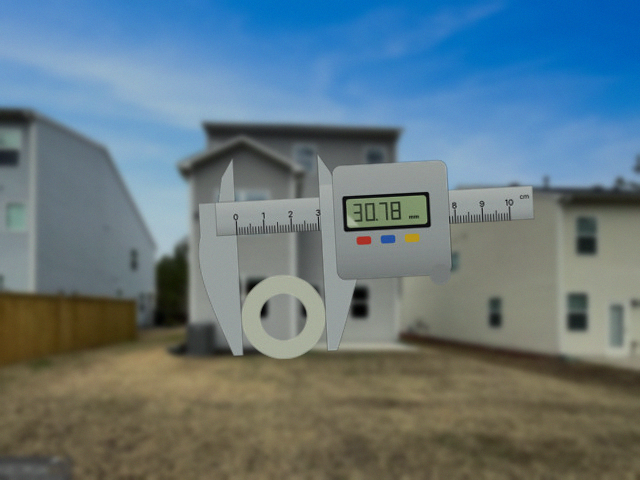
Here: 30.78 mm
